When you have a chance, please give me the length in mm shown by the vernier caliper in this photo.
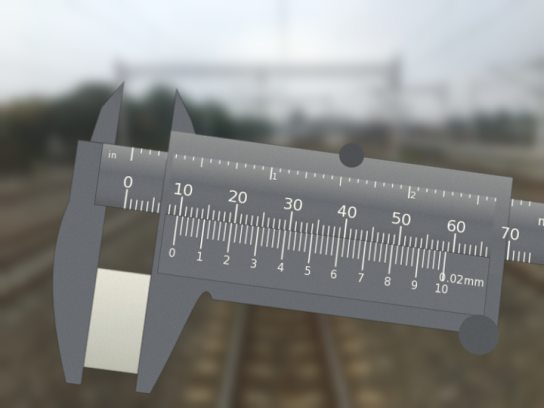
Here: 9.6 mm
